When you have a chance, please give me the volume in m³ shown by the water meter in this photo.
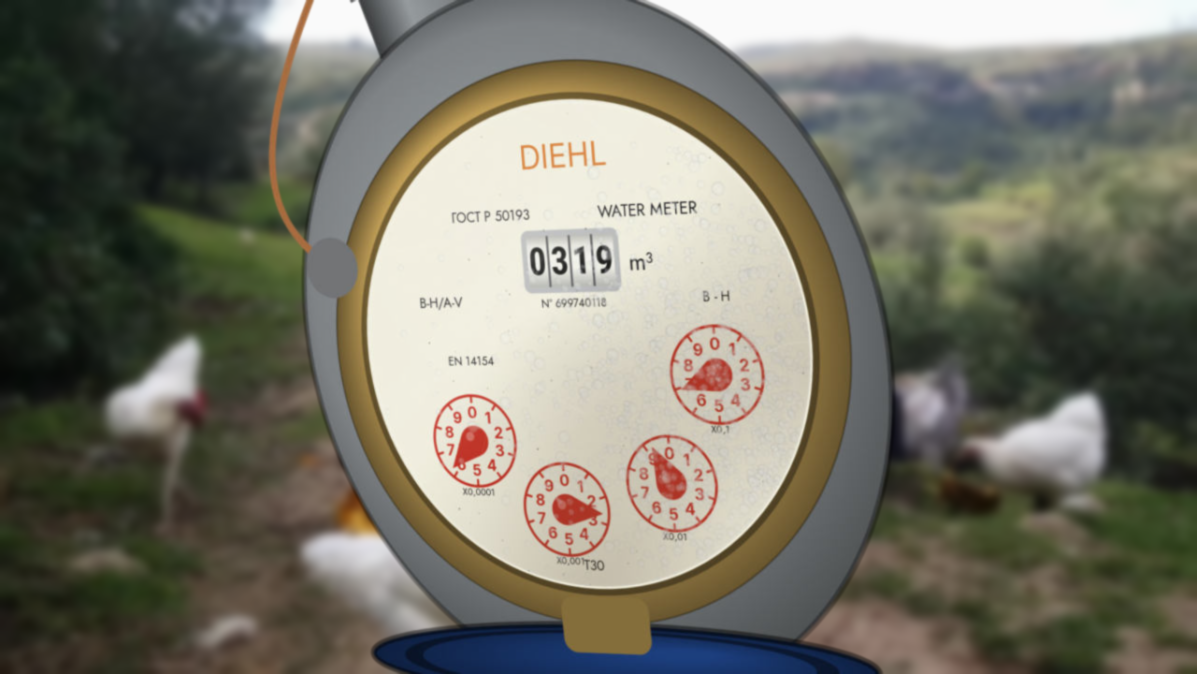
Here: 319.6926 m³
